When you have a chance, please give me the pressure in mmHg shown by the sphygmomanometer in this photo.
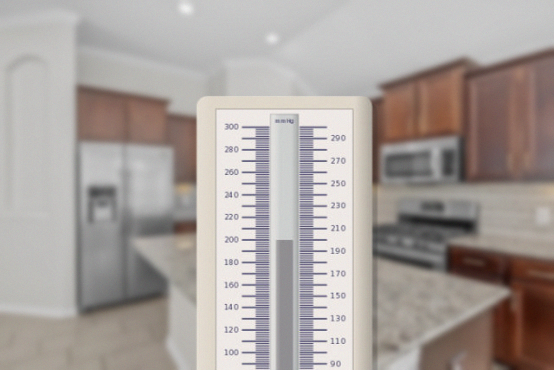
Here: 200 mmHg
